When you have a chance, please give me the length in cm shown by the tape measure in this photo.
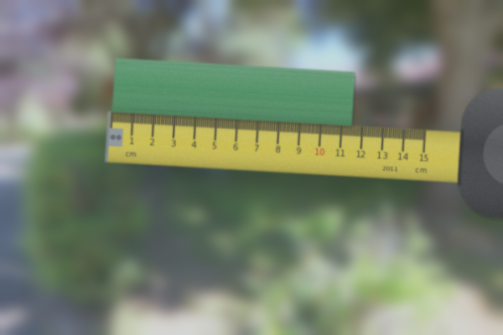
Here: 11.5 cm
